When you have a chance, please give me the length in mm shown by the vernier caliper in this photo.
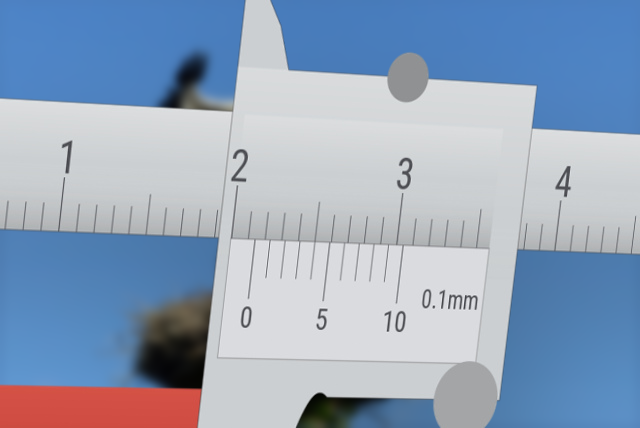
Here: 21.4 mm
